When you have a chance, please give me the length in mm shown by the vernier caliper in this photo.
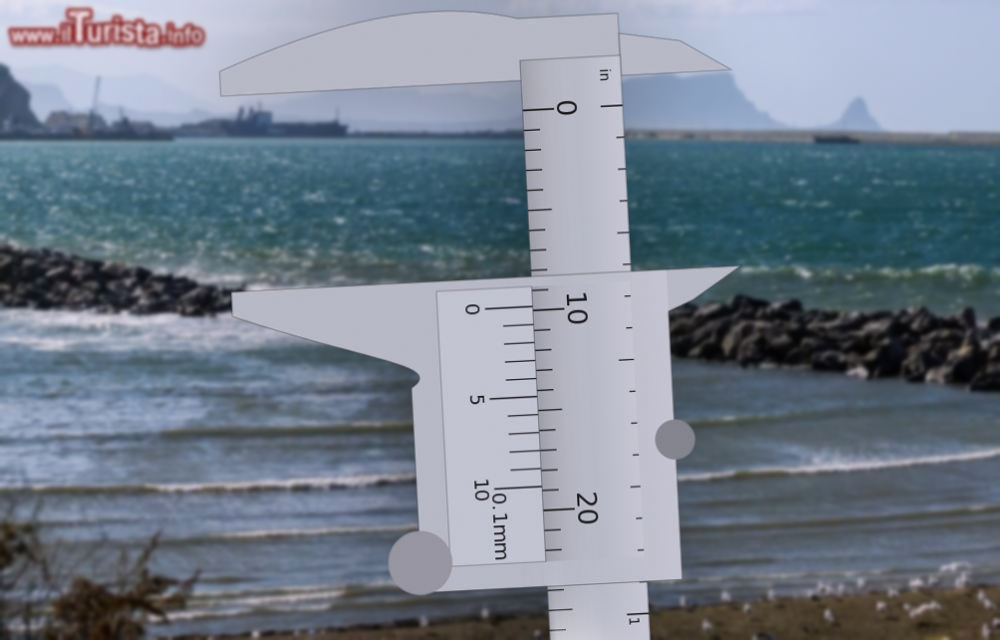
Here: 9.8 mm
